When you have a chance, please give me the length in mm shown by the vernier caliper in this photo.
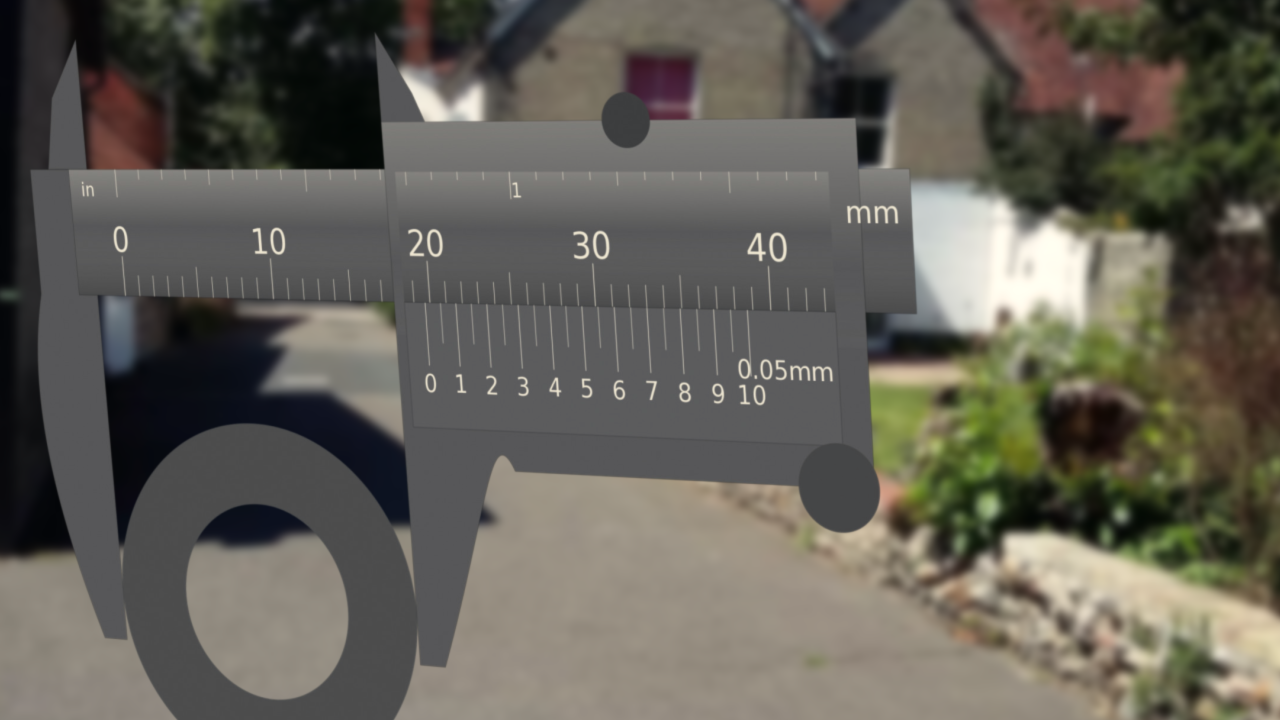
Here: 19.7 mm
